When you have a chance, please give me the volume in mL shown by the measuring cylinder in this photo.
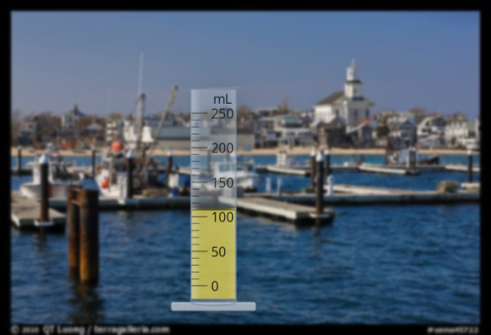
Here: 110 mL
